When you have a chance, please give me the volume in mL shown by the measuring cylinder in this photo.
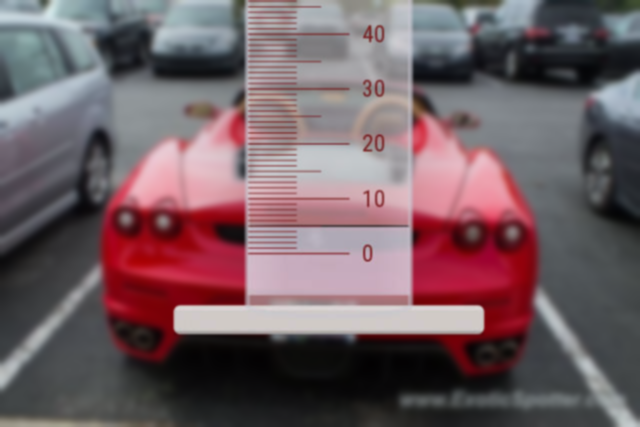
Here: 5 mL
